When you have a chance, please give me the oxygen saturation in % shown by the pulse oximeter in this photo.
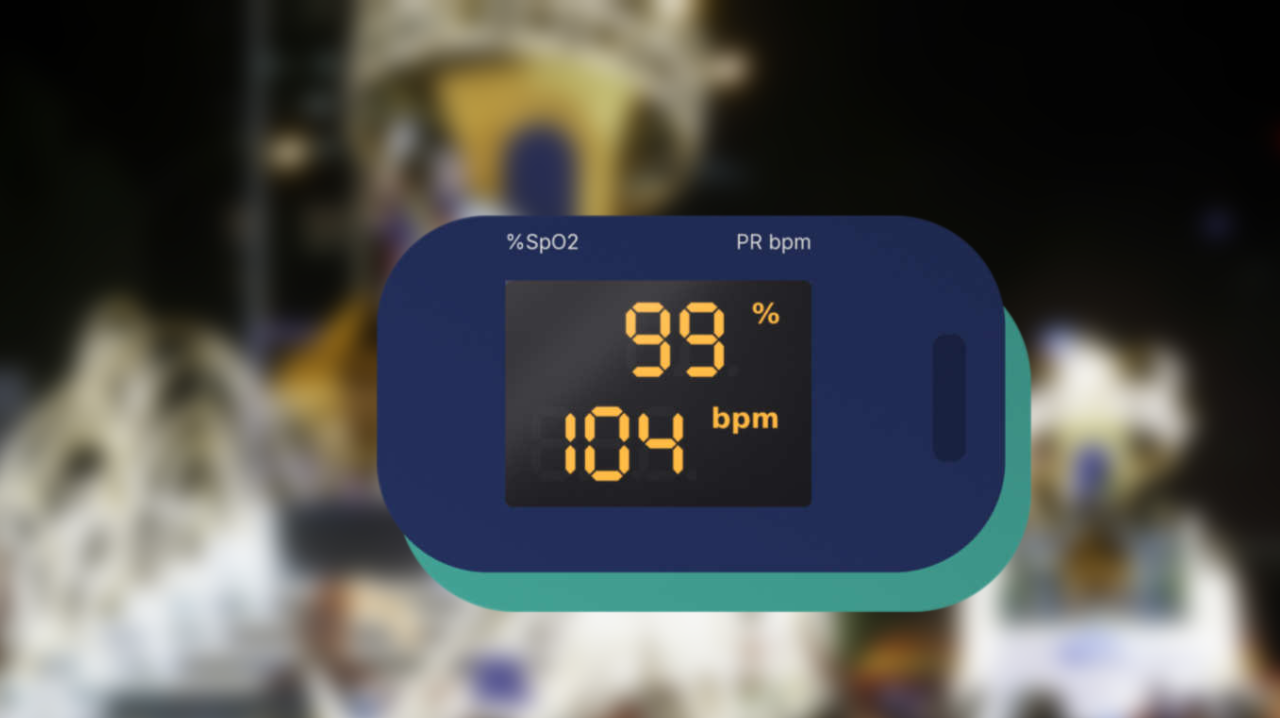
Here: 99 %
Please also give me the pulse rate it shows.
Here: 104 bpm
